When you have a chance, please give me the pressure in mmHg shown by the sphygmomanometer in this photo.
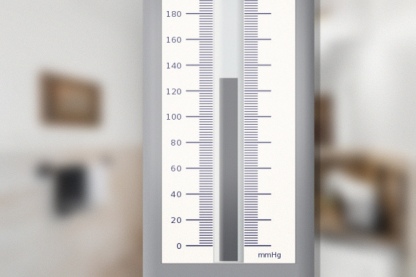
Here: 130 mmHg
